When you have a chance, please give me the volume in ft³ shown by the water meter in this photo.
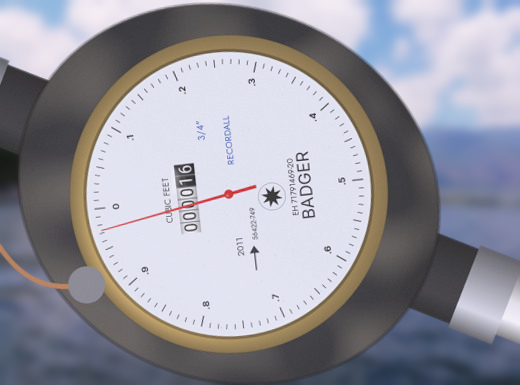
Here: 15.97 ft³
